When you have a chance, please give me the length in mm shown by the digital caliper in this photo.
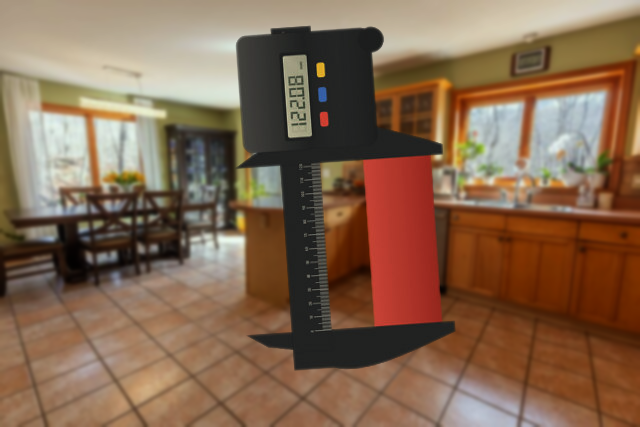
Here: 122.08 mm
